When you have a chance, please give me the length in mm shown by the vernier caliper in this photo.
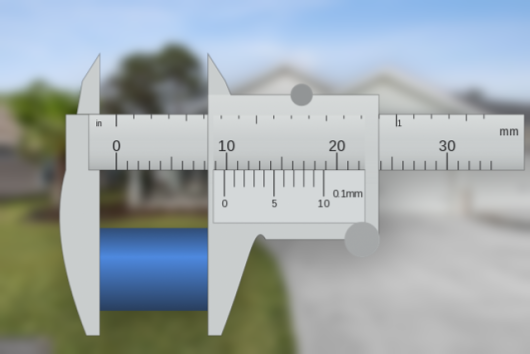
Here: 9.8 mm
